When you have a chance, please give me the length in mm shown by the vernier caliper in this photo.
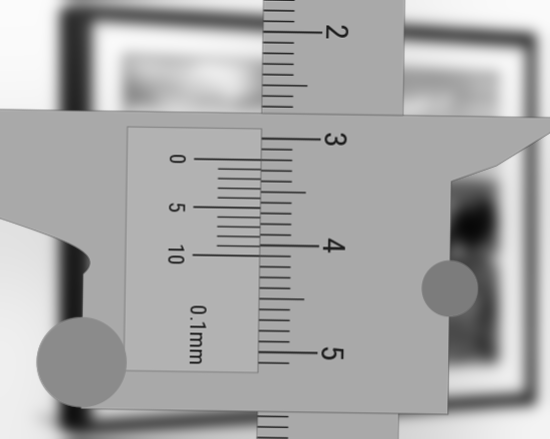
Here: 32.0 mm
